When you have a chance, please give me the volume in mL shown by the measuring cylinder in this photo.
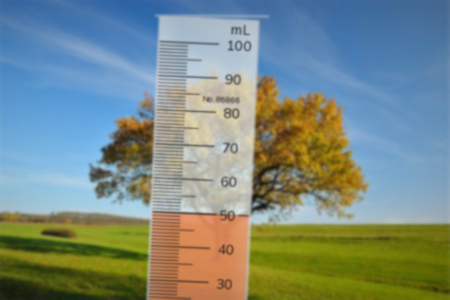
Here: 50 mL
